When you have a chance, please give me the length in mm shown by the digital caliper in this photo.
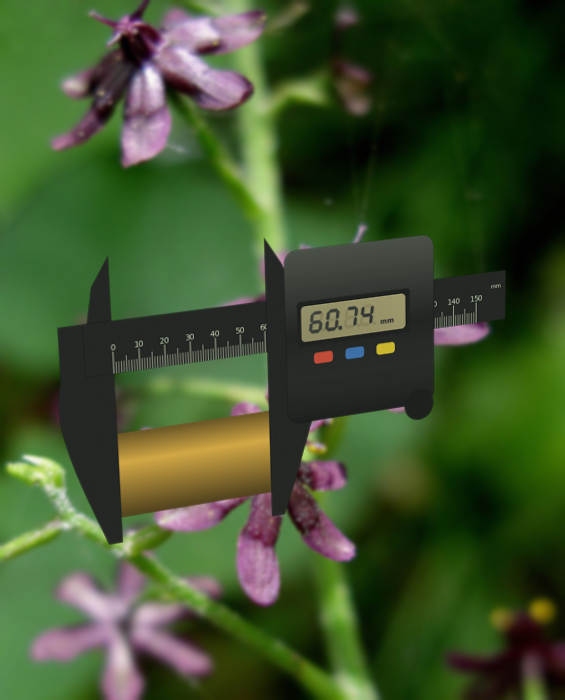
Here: 60.74 mm
